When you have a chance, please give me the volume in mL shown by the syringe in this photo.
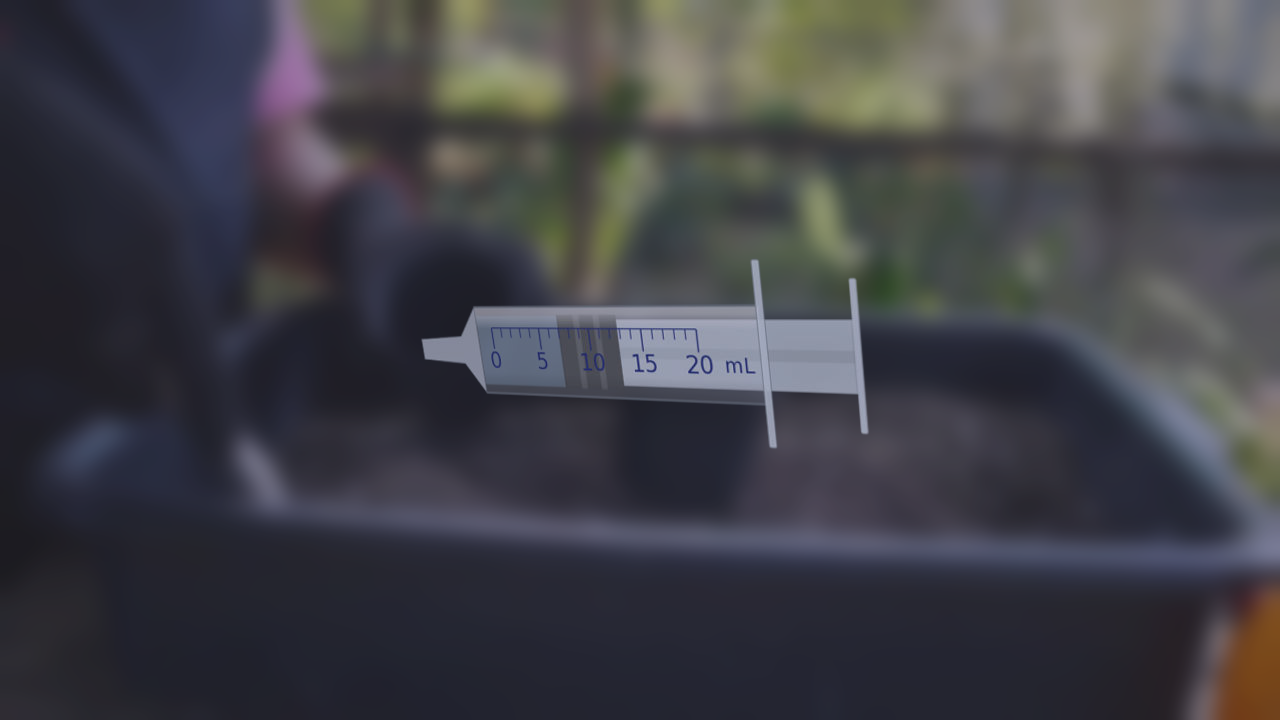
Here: 7 mL
